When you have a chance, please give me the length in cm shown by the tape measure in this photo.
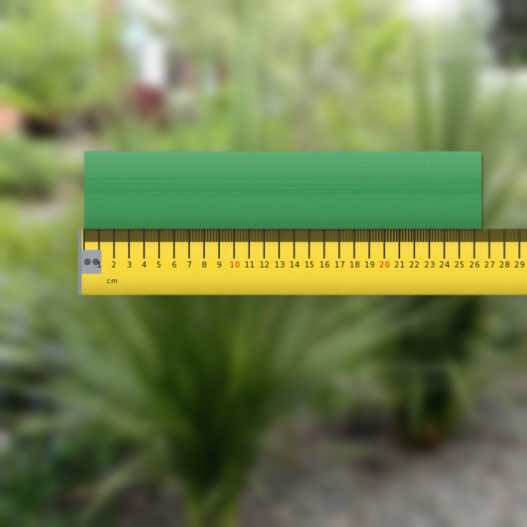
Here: 26.5 cm
